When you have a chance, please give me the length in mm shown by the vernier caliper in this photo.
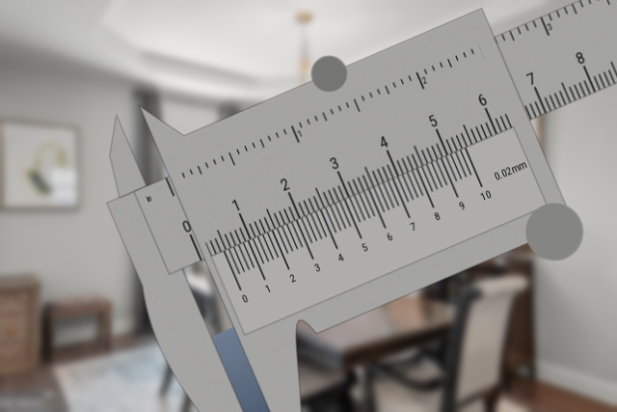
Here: 4.6 mm
